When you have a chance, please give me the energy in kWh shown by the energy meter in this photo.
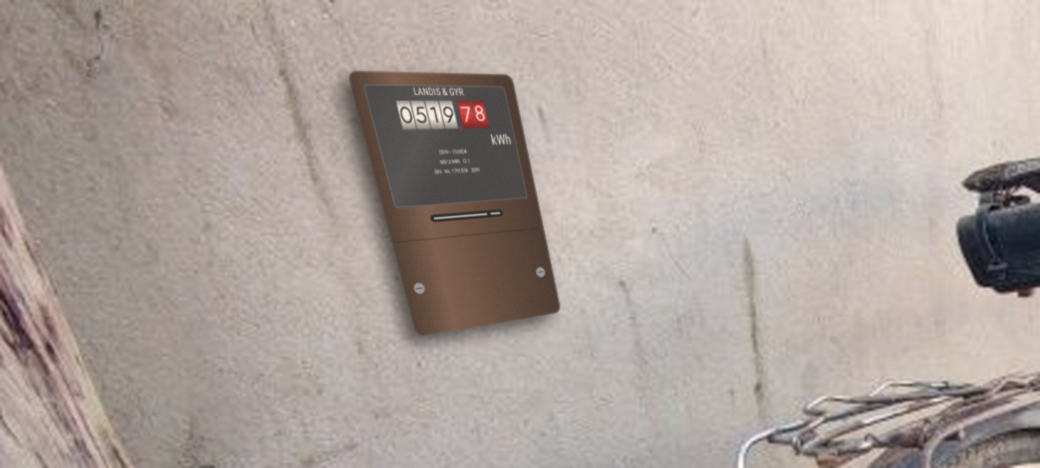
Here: 519.78 kWh
